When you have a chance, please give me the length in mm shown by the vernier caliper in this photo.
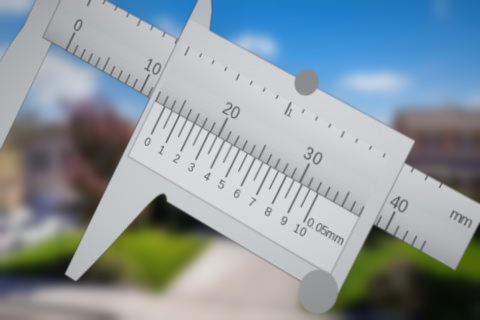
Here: 13.2 mm
